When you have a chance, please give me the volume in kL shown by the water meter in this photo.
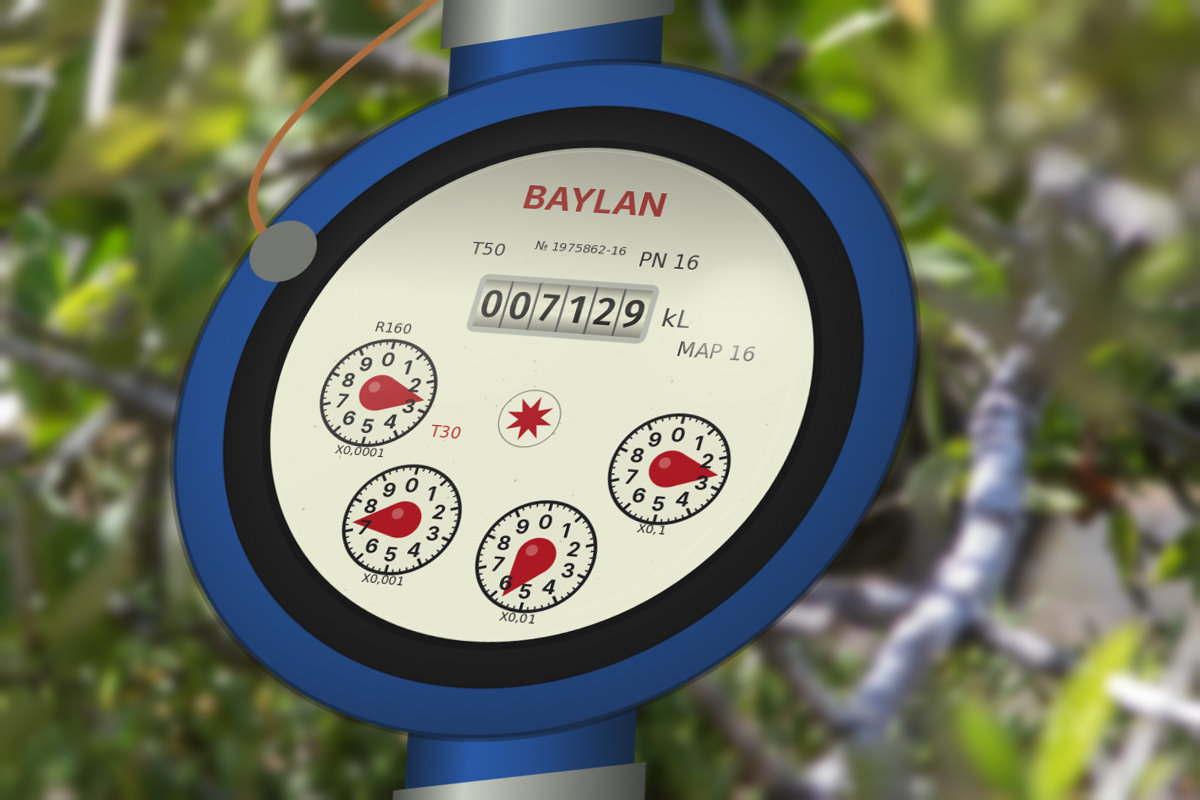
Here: 7129.2572 kL
